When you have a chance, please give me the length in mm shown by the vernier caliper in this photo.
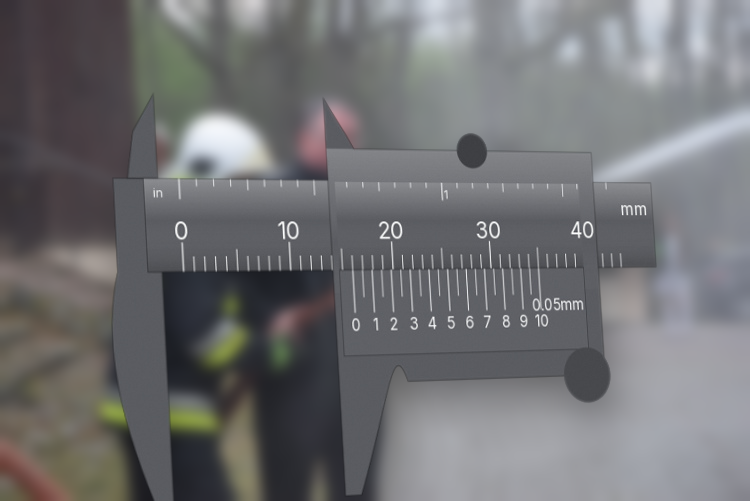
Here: 16.0 mm
